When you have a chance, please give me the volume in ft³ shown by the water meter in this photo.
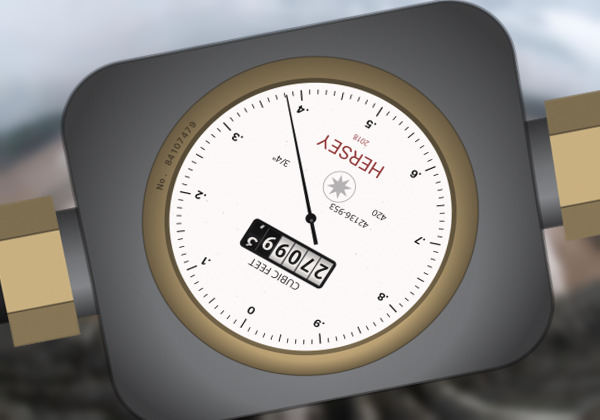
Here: 270993.38 ft³
